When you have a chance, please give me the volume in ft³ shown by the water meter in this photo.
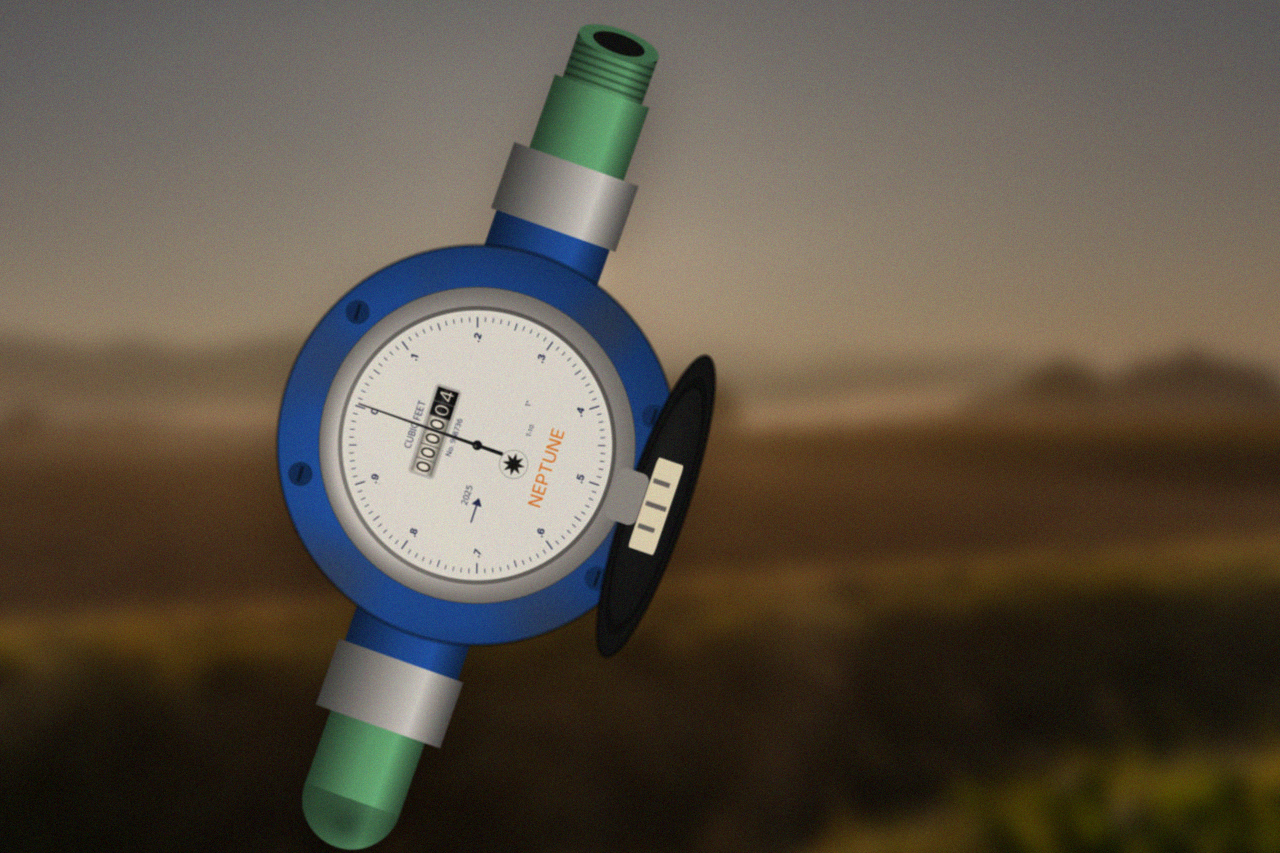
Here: 4.00 ft³
